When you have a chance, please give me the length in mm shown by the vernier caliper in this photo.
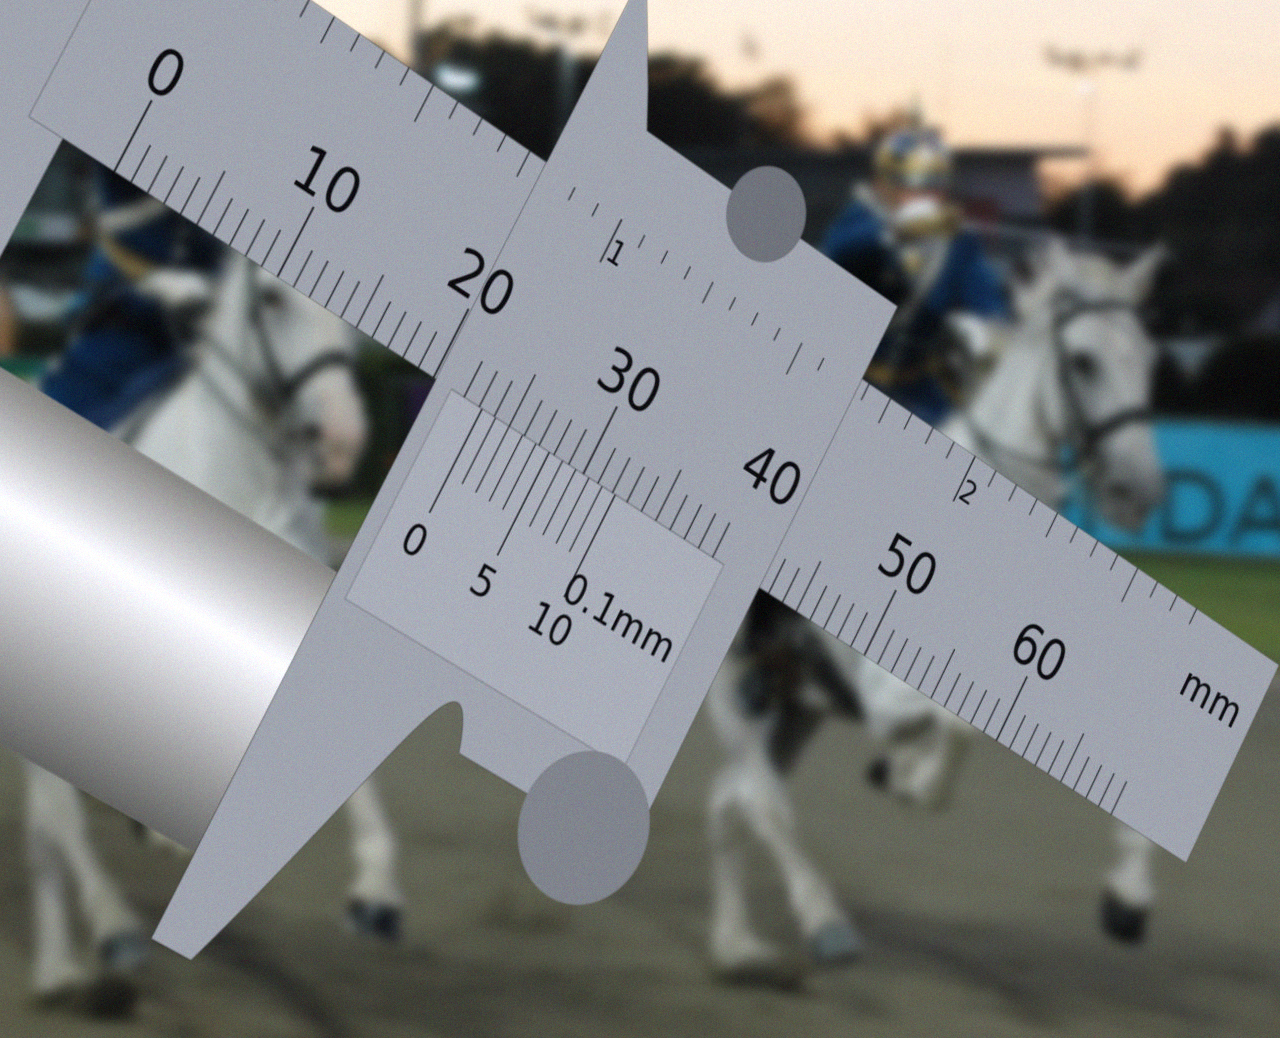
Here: 23.2 mm
